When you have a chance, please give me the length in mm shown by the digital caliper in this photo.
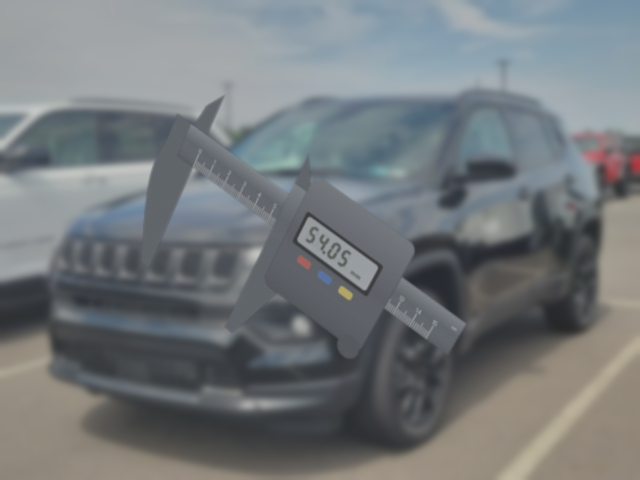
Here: 54.05 mm
